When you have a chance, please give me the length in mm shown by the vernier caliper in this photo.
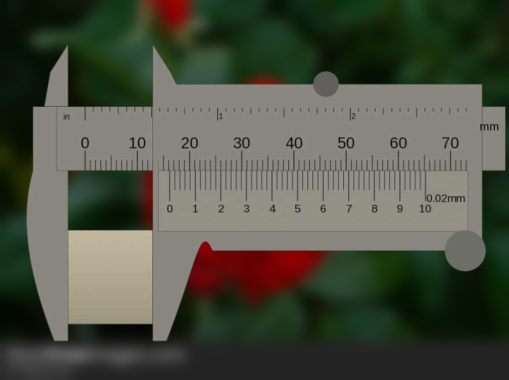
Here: 16.2 mm
